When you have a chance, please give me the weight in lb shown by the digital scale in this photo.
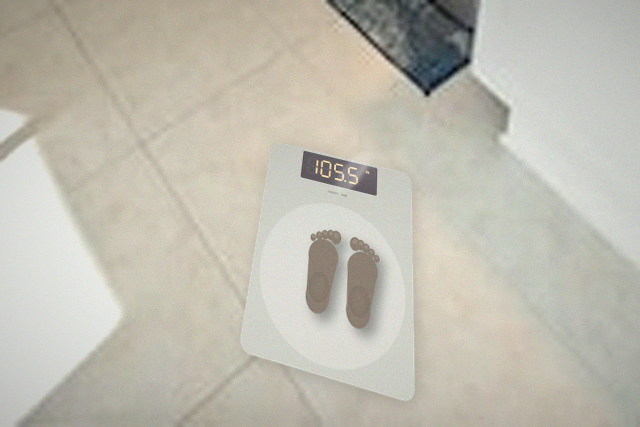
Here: 105.5 lb
